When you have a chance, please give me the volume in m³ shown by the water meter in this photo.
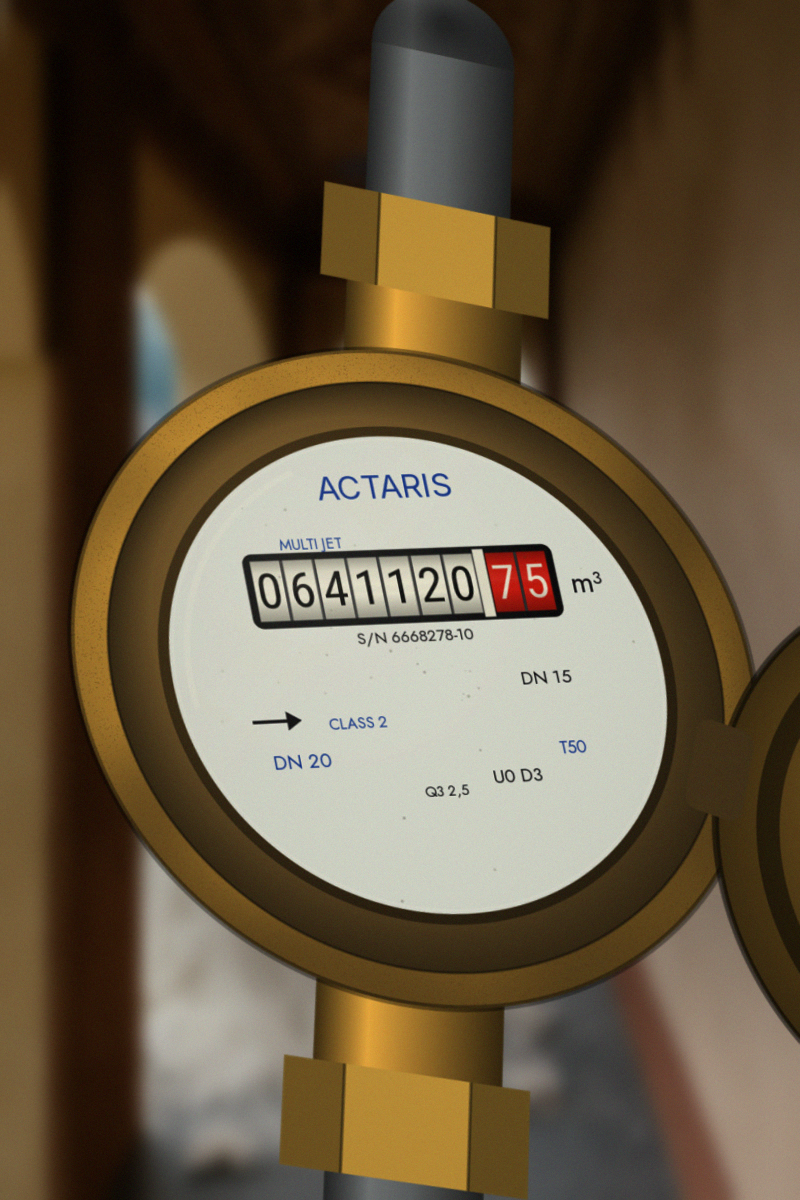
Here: 641120.75 m³
